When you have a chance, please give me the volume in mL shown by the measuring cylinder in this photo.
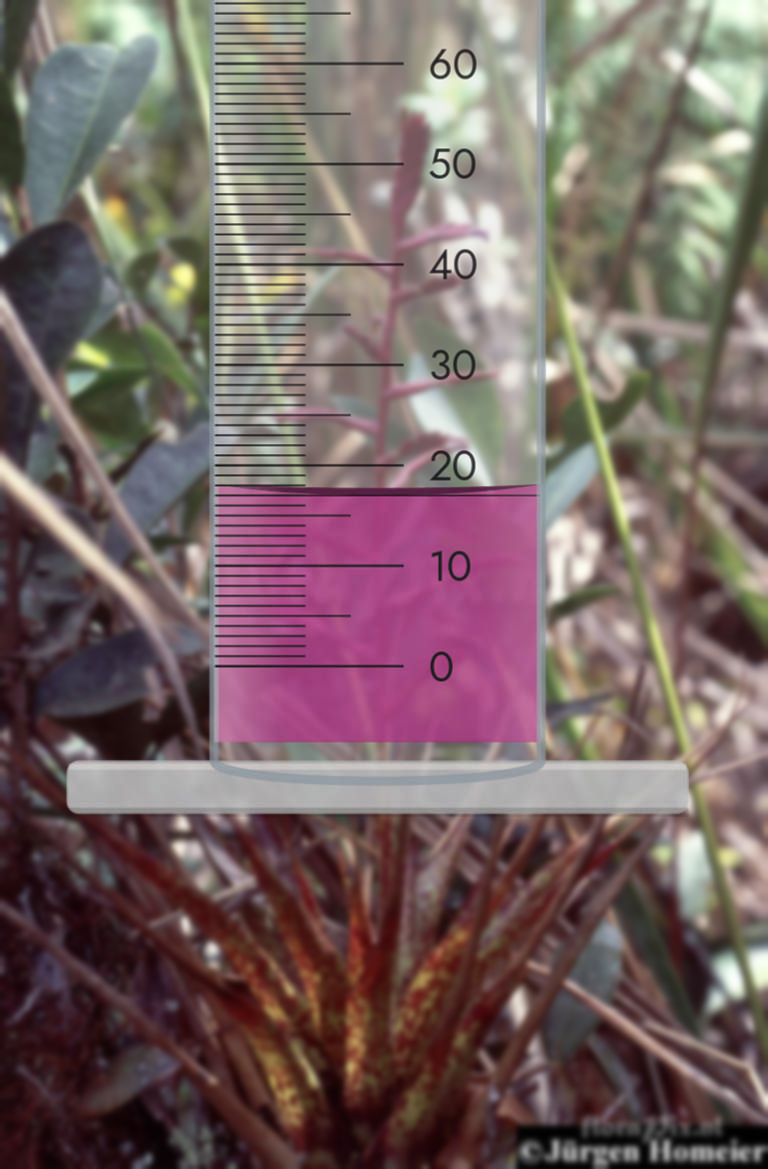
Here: 17 mL
